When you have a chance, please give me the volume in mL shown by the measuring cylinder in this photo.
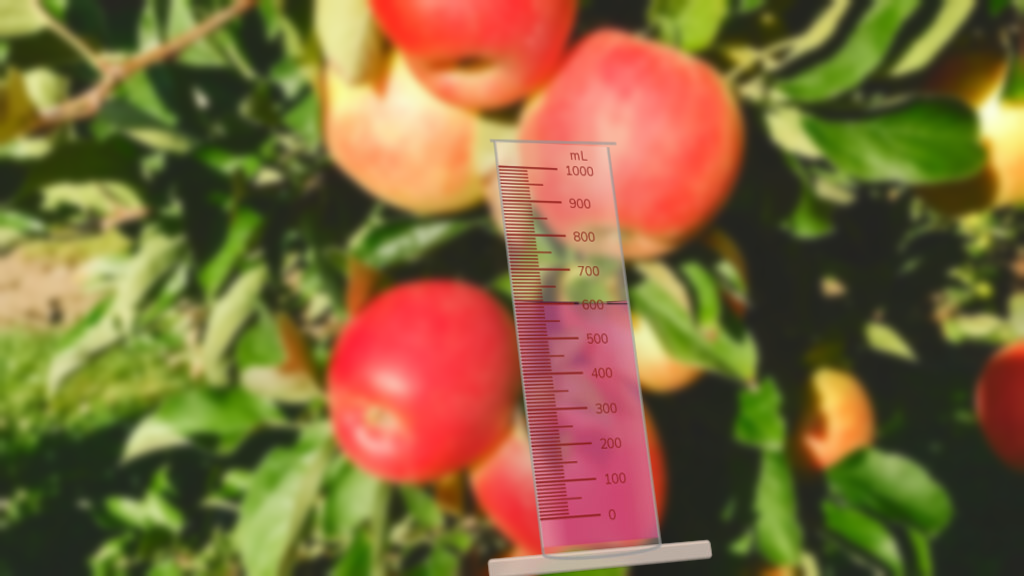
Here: 600 mL
